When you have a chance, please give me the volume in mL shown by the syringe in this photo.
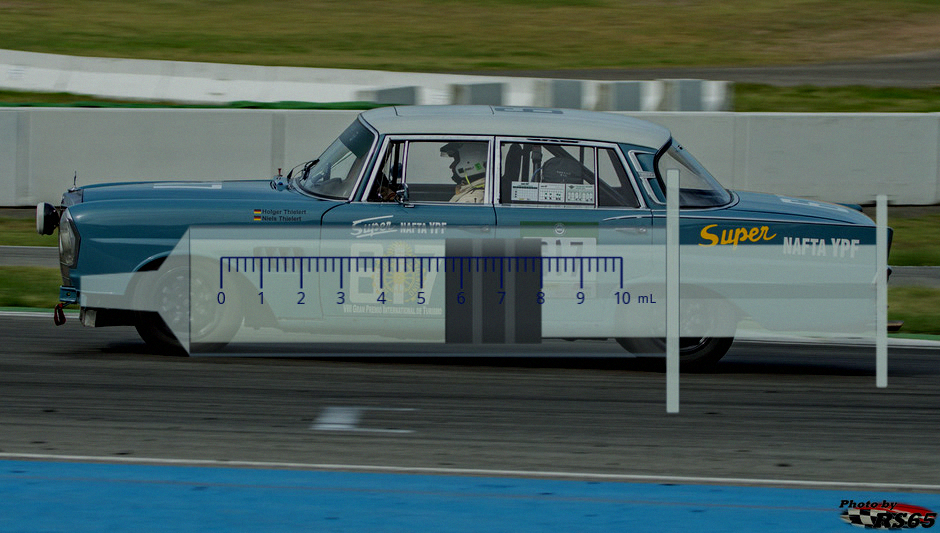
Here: 5.6 mL
